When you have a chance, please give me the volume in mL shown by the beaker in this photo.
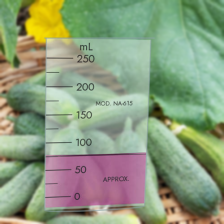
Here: 75 mL
